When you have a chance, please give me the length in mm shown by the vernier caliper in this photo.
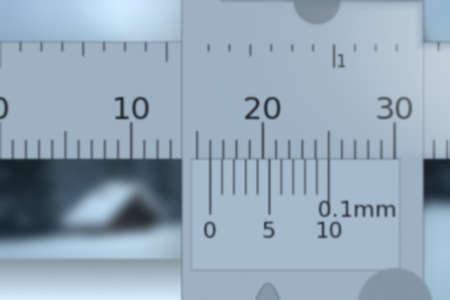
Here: 16.0 mm
